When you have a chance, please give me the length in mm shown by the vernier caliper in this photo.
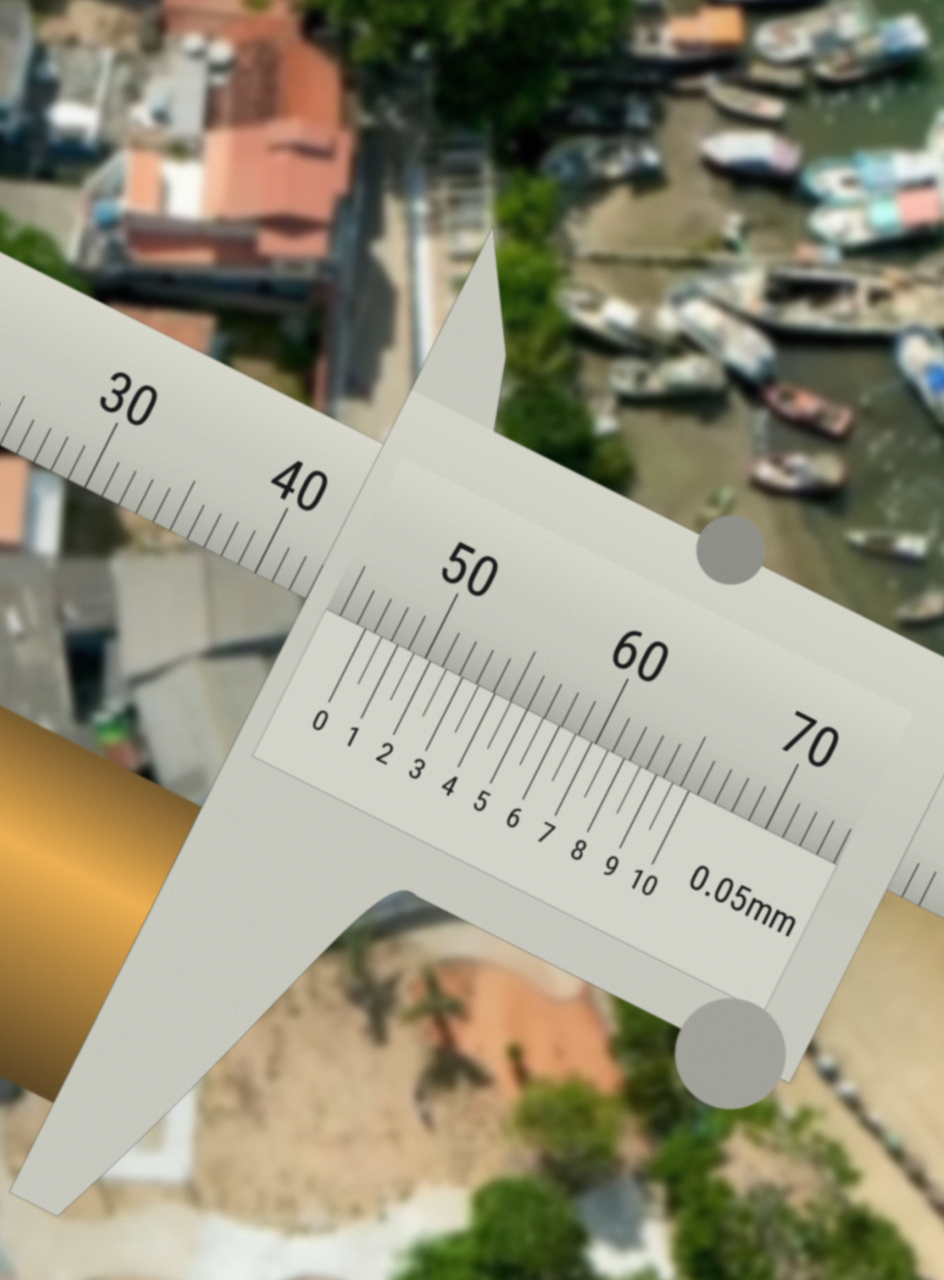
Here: 46.5 mm
